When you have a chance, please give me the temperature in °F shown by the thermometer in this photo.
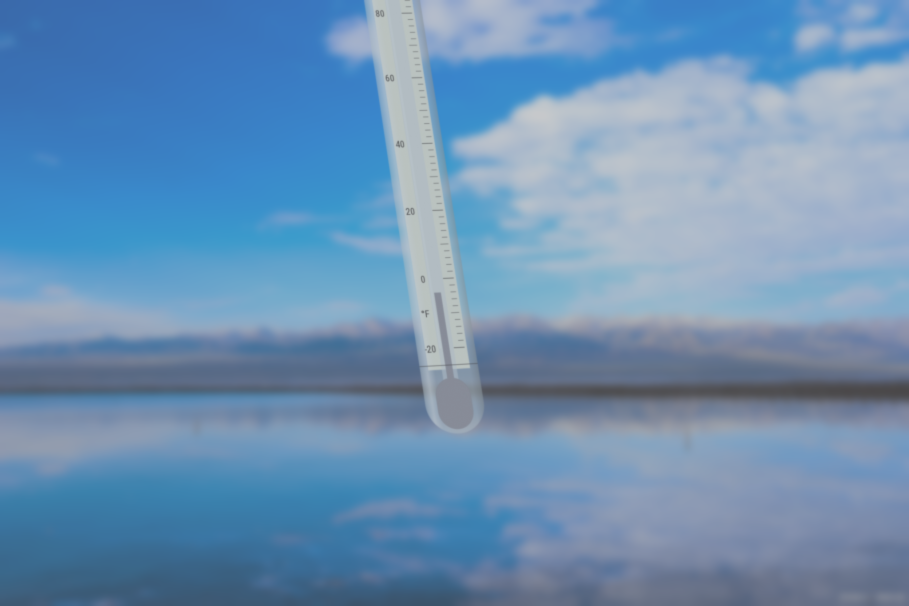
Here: -4 °F
